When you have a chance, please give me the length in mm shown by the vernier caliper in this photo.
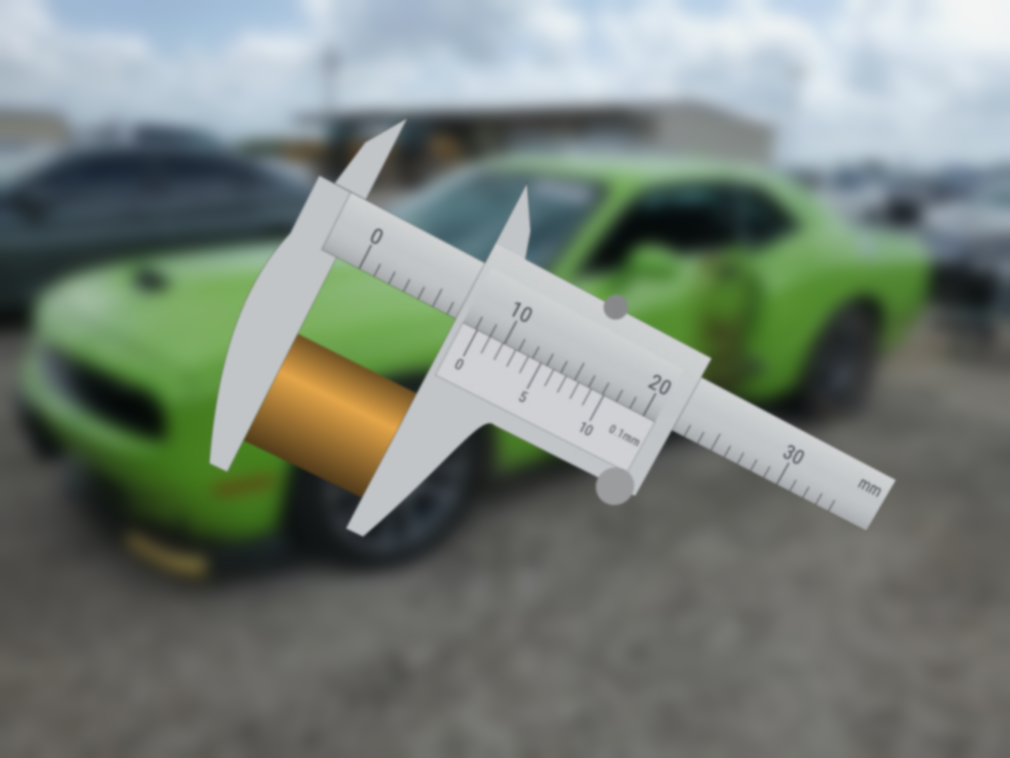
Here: 8.1 mm
